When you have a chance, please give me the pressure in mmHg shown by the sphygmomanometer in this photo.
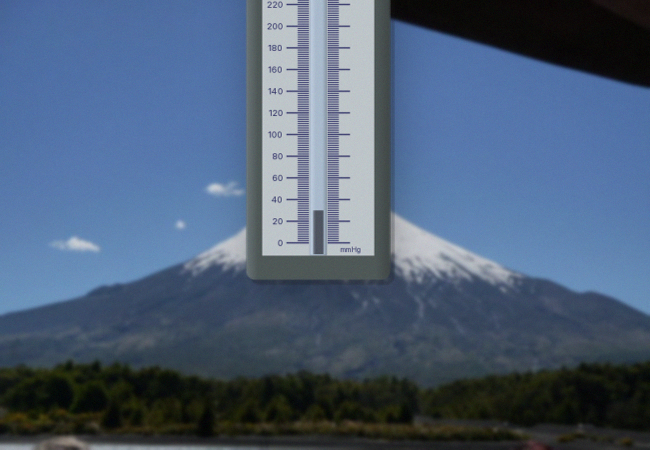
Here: 30 mmHg
